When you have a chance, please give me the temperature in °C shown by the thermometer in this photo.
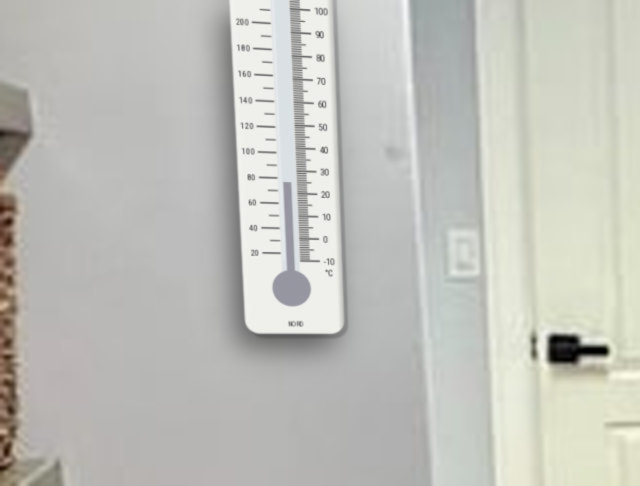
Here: 25 °C
